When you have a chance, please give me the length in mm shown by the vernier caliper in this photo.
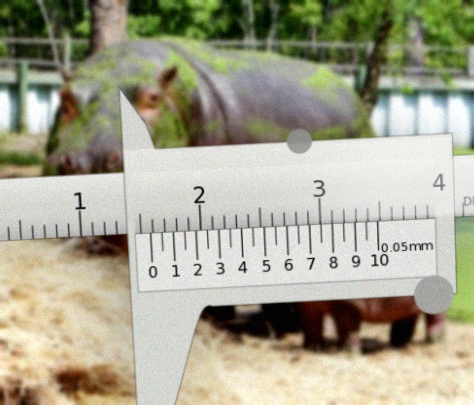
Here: 15.8 mm
